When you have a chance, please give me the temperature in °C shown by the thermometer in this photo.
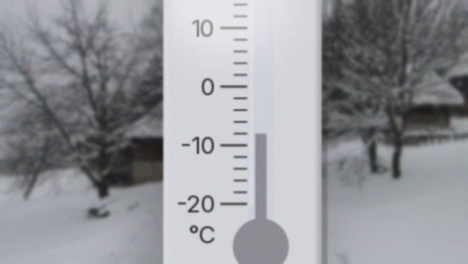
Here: -8 °C
